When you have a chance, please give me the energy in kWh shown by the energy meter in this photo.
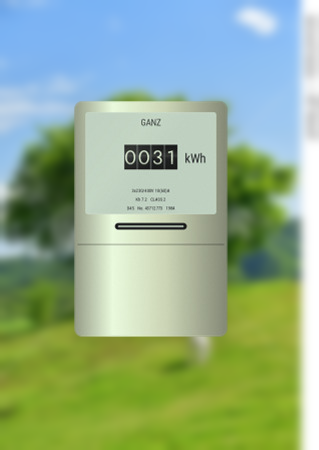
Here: 31 kWh
